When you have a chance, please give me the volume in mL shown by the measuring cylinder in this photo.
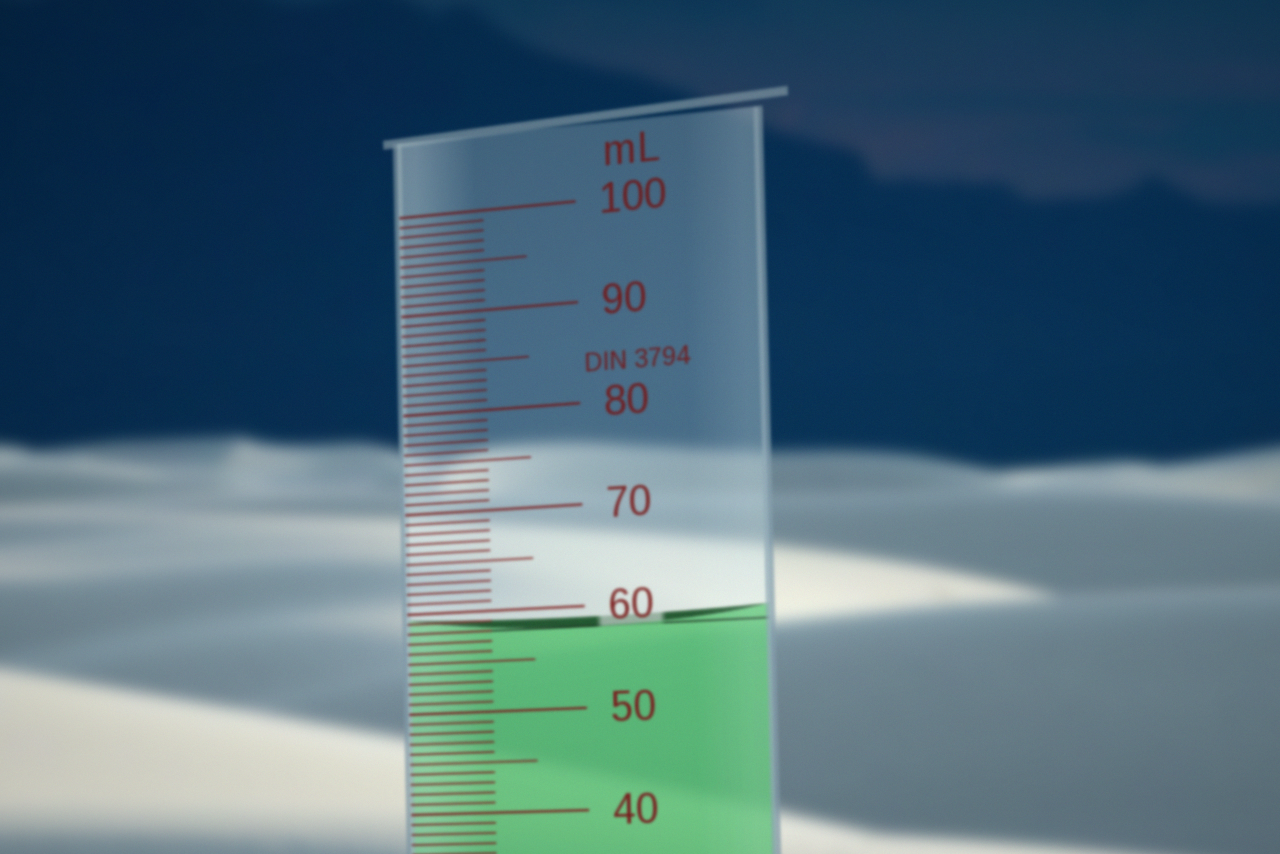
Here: 58 mL
